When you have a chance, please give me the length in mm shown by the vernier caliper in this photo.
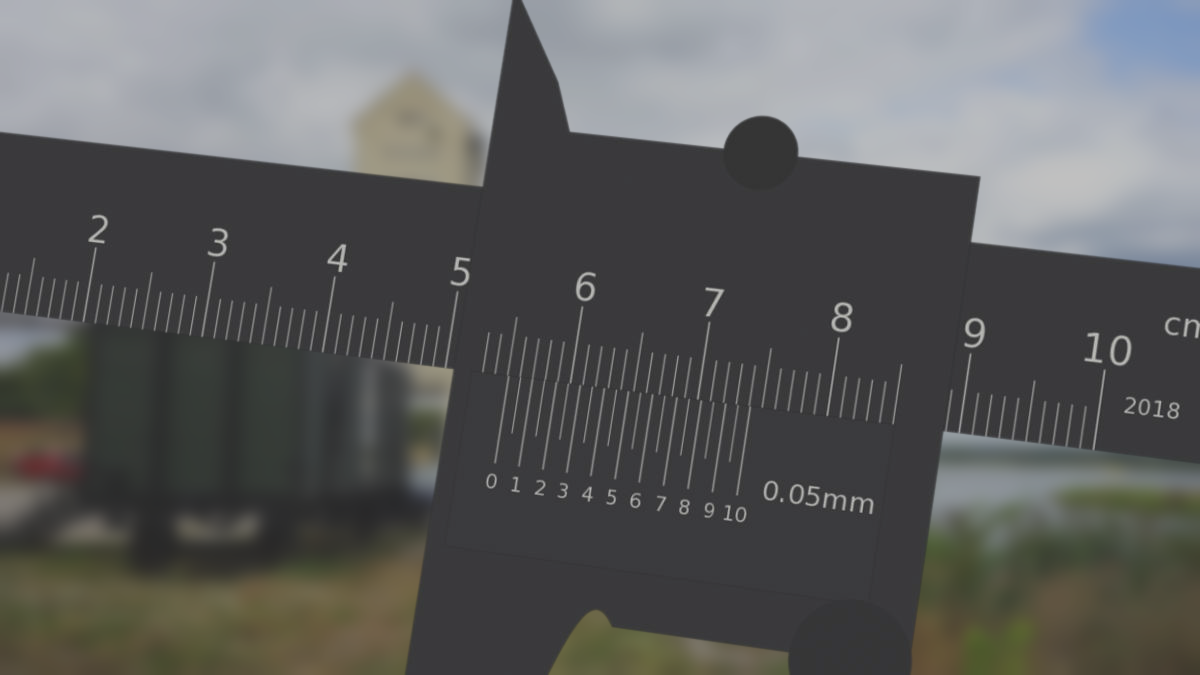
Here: 55.1 mm
